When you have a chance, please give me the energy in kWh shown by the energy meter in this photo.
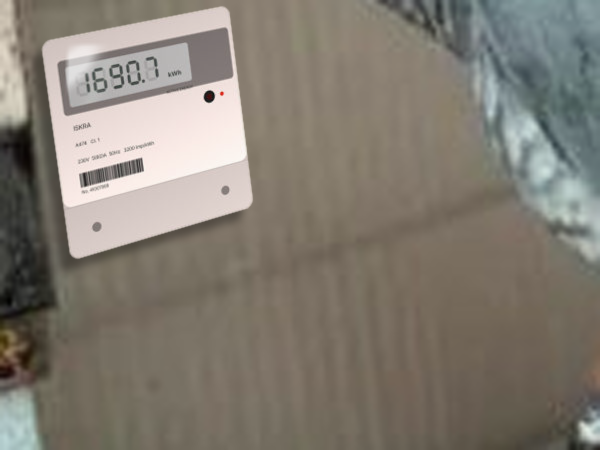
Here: 1690.7 kWh
